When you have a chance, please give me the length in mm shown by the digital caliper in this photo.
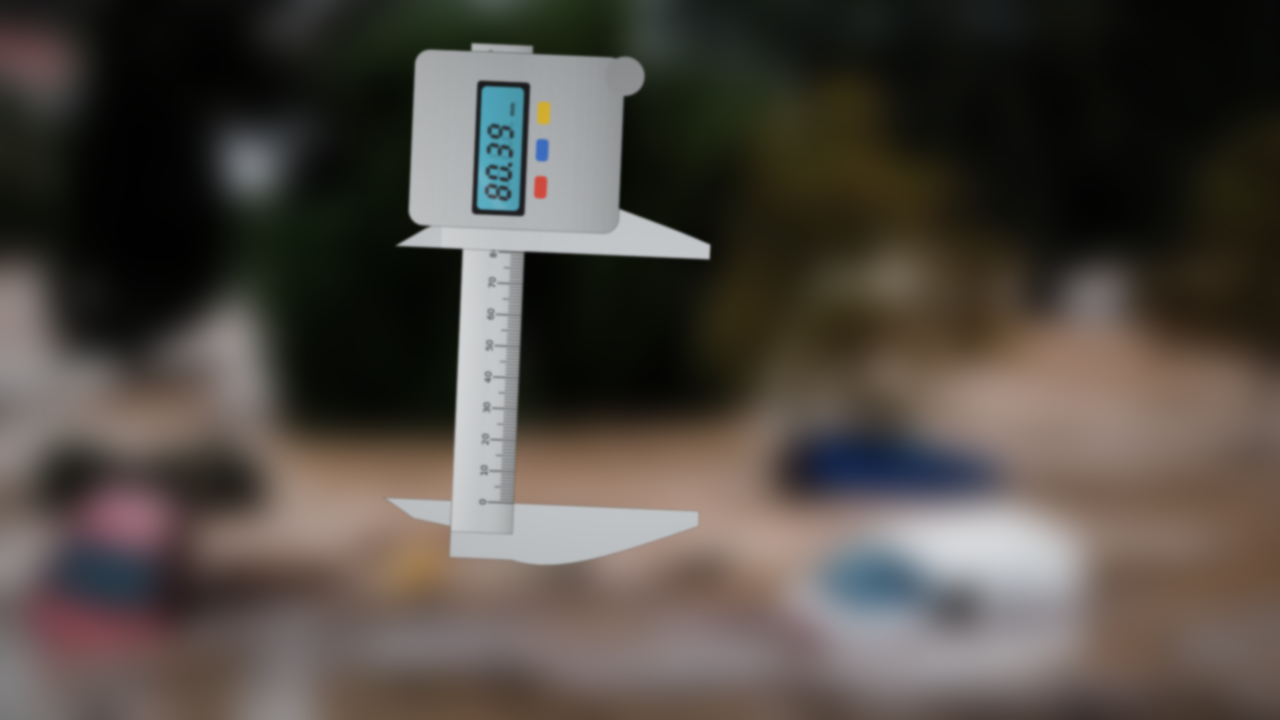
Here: 80.39 mm
